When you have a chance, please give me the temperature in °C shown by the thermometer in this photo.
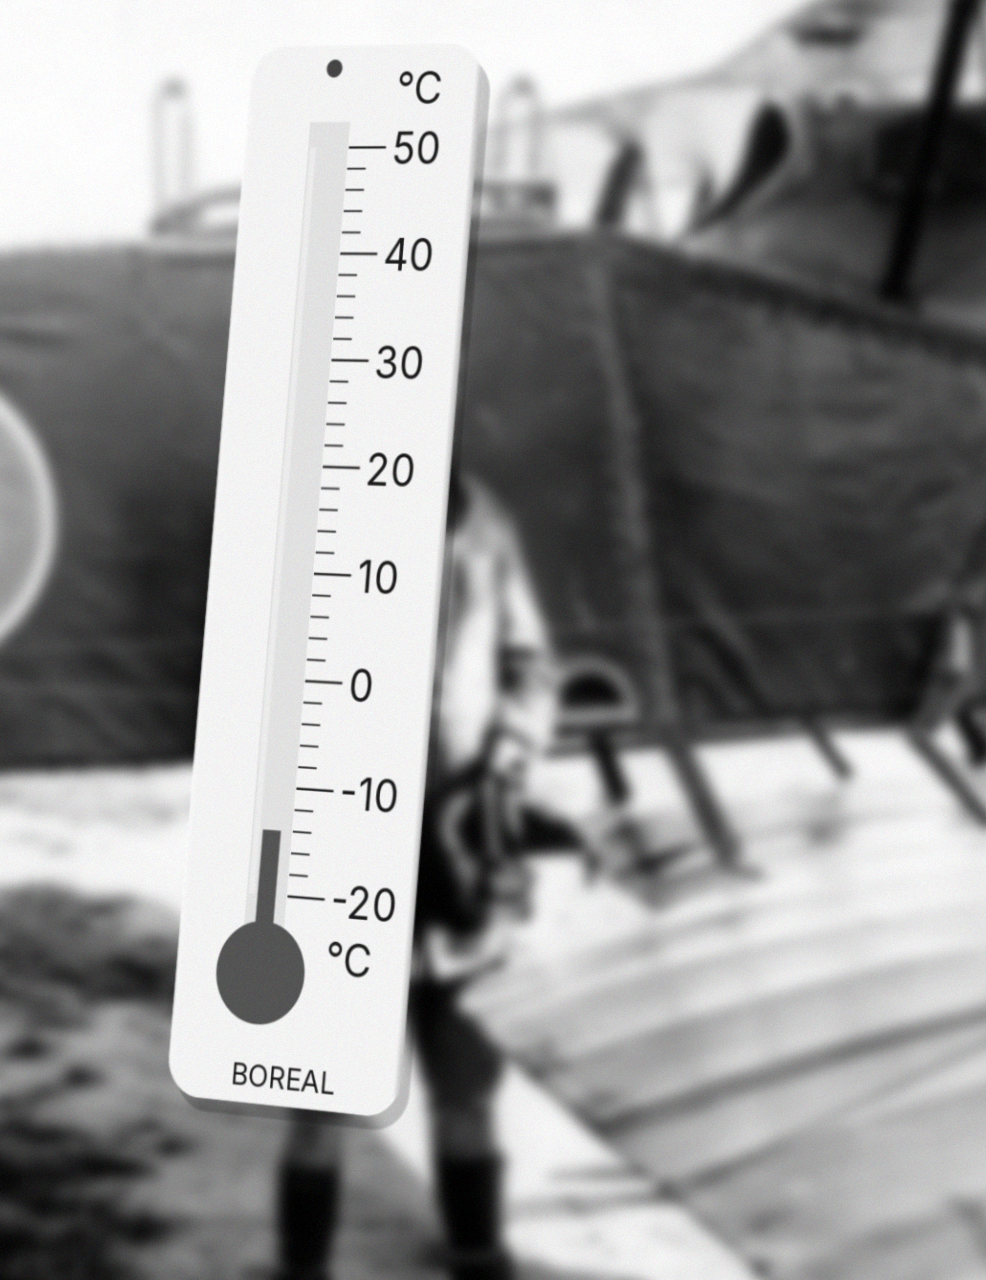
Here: -14 °C
